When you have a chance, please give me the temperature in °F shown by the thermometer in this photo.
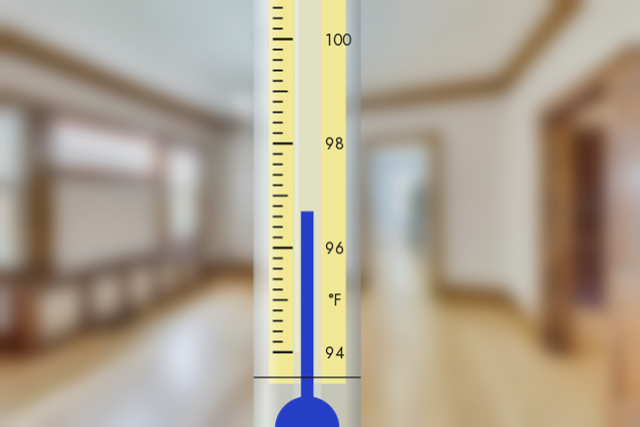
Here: 96.7 °F
